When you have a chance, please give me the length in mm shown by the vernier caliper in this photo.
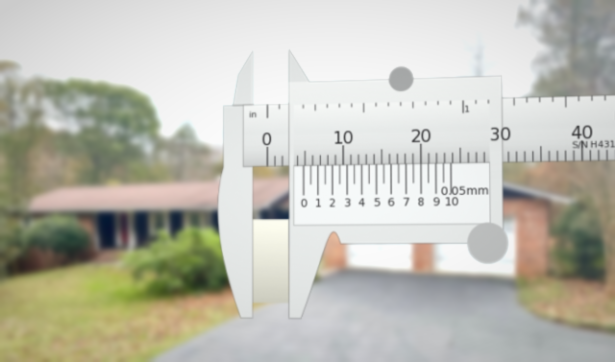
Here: 4.8 mm
